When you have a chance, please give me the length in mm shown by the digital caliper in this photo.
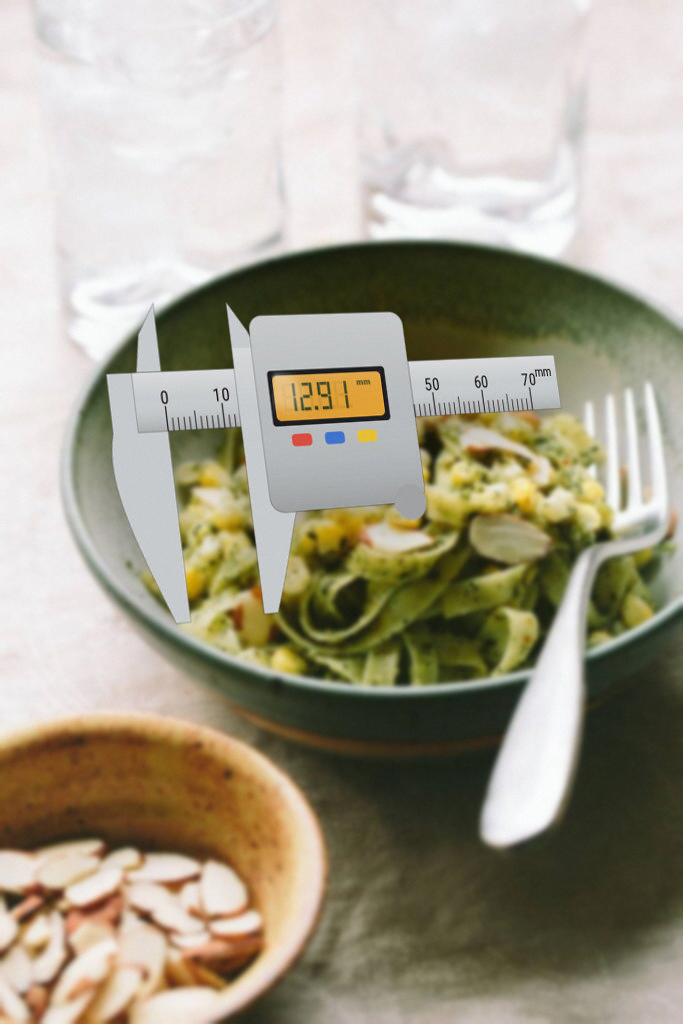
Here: 12.91 mm
